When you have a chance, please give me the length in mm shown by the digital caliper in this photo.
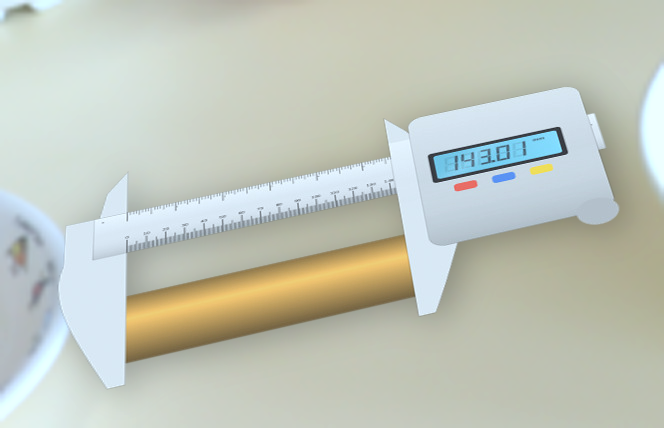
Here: 143.01 mm
